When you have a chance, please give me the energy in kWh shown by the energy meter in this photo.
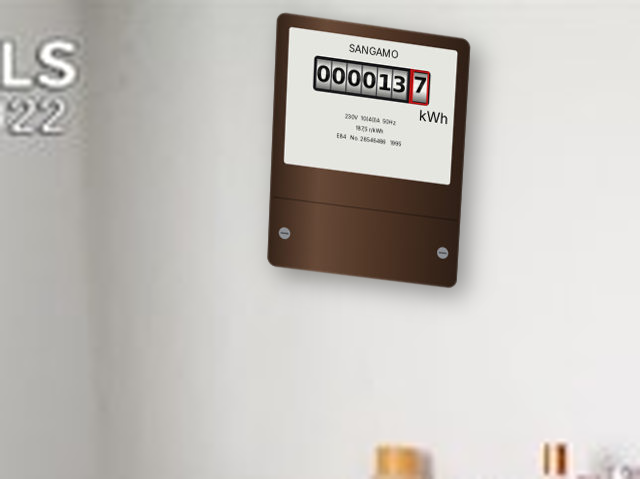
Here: 13.7 kWh
